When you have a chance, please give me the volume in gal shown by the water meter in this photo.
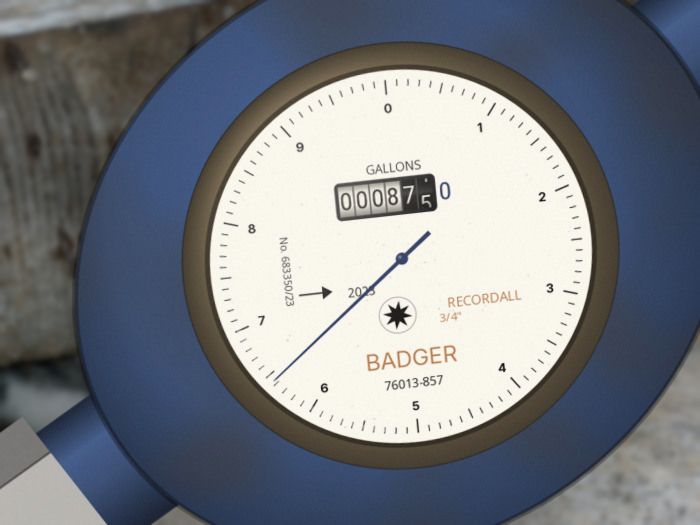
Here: 8746.4 gal
